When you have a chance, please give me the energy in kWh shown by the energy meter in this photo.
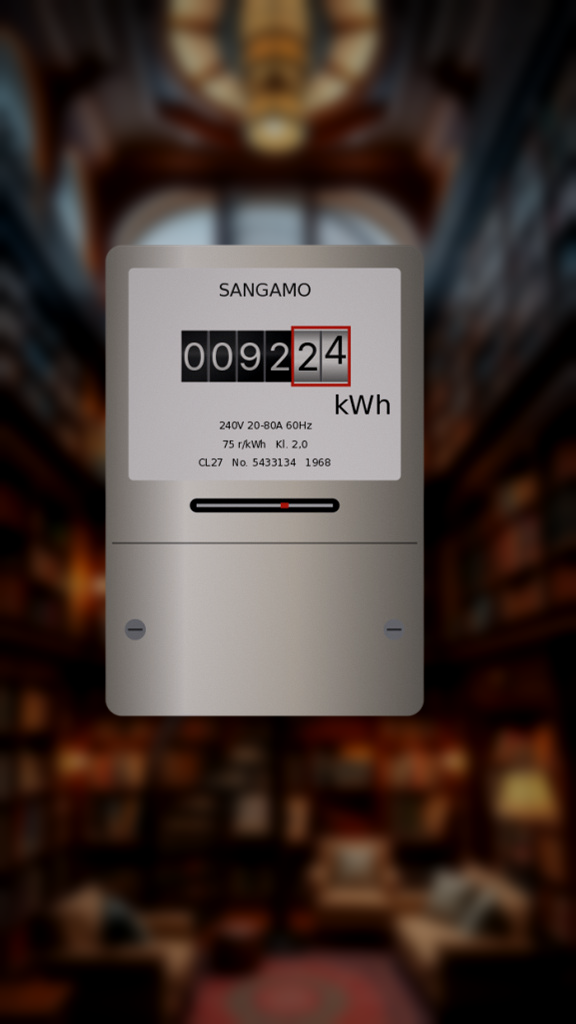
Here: 92.24 kWh
